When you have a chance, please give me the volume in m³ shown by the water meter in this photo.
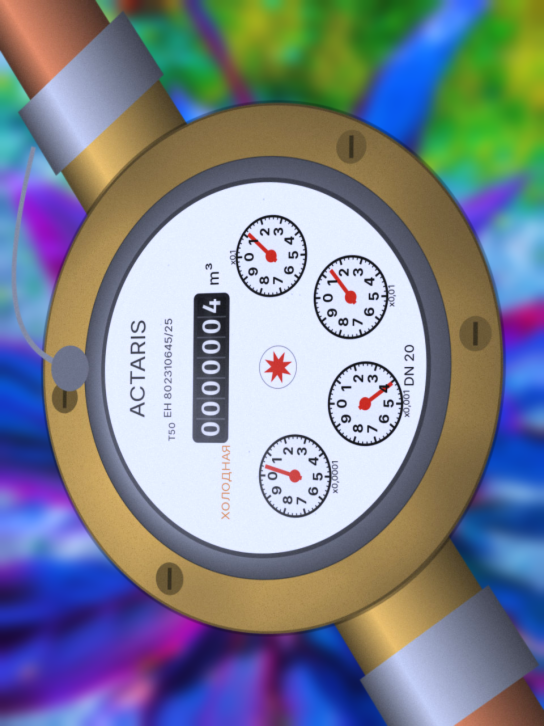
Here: 4.1140 m³
